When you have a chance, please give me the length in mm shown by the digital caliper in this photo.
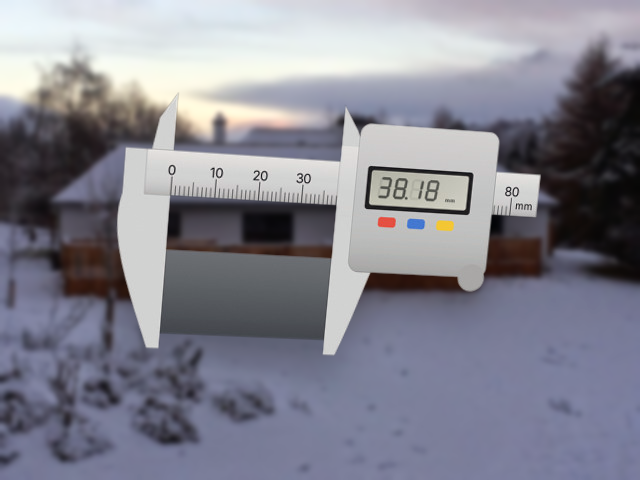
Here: 38.18 mm
